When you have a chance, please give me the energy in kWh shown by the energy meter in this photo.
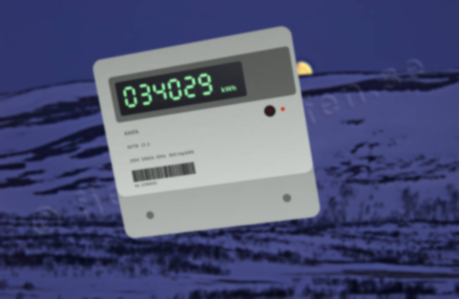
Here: 34029 kWh
